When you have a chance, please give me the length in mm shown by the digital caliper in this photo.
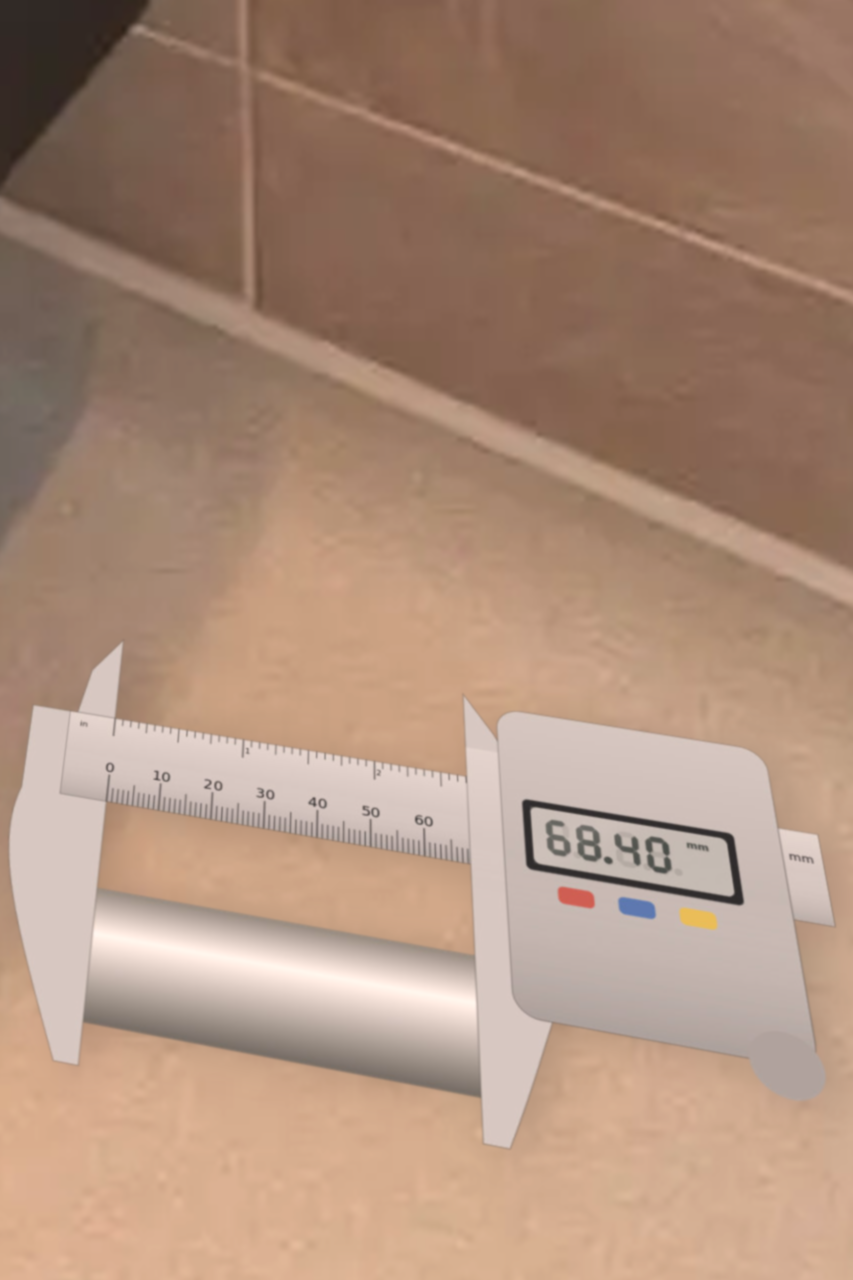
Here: 68.40 mm
